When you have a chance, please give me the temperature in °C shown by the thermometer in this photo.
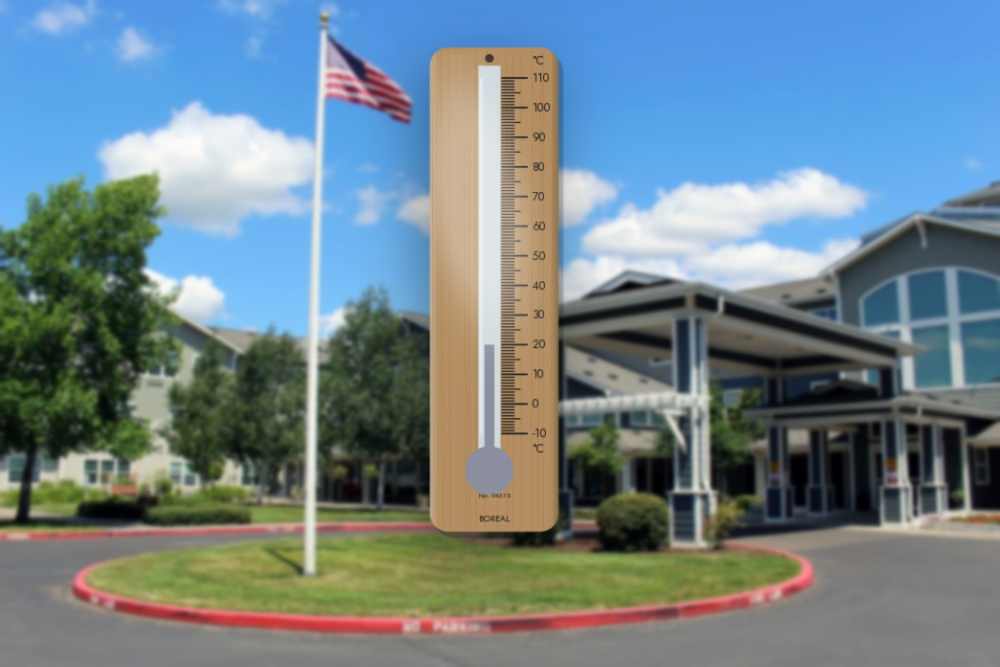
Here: 20 °C
